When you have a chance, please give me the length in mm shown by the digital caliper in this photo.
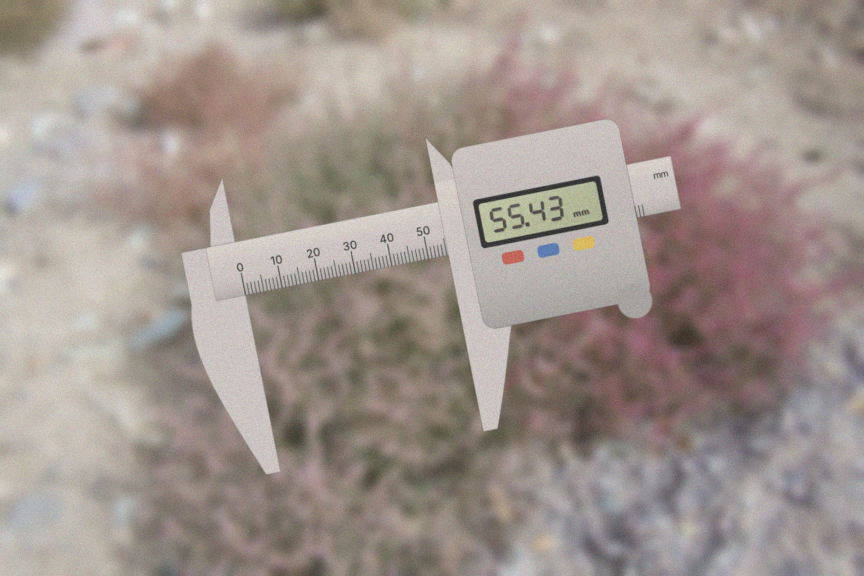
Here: 55.43 mm
